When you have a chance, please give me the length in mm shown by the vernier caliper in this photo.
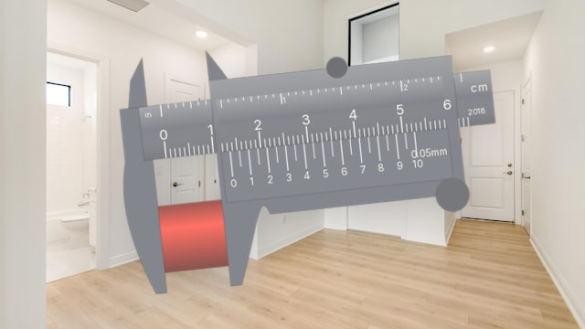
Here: 13.5 mm
